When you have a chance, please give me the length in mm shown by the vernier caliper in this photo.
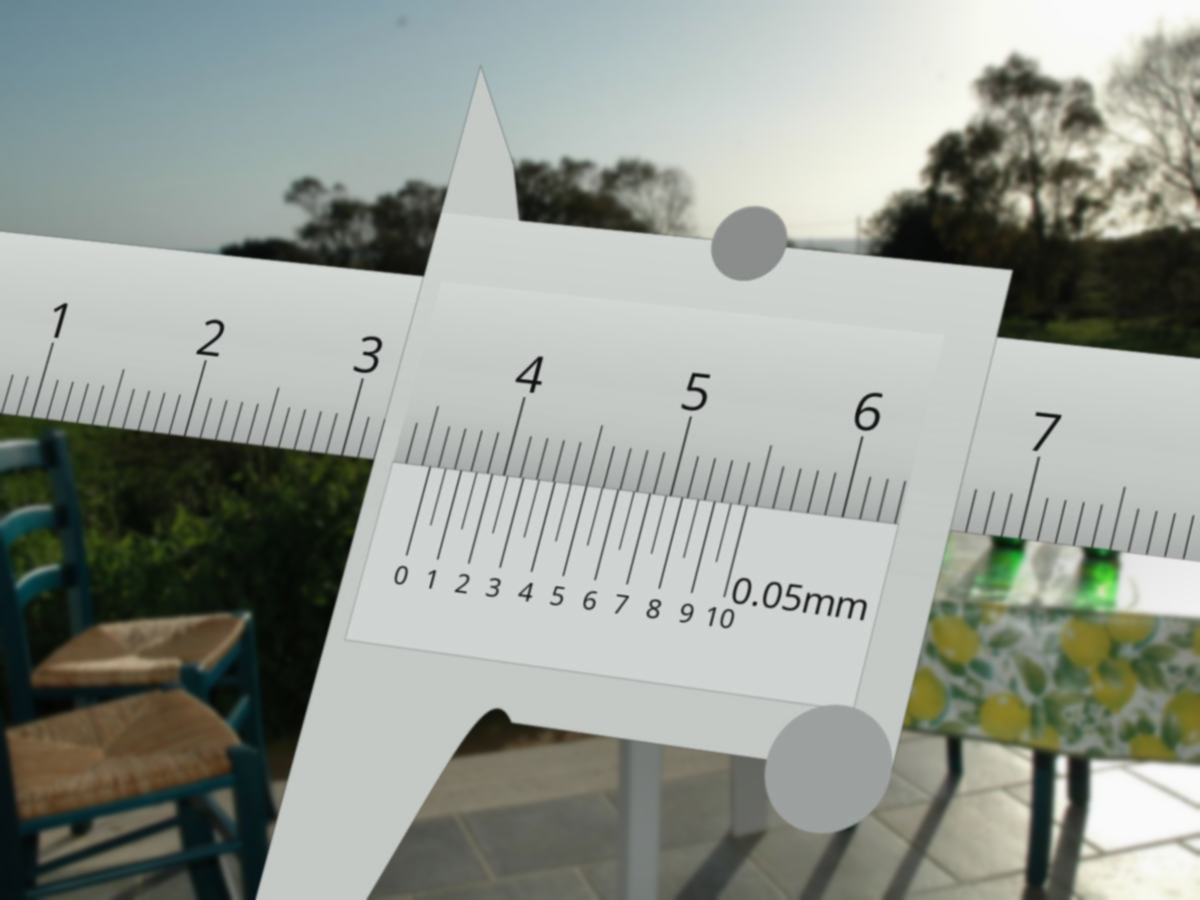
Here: 35.5 mm
